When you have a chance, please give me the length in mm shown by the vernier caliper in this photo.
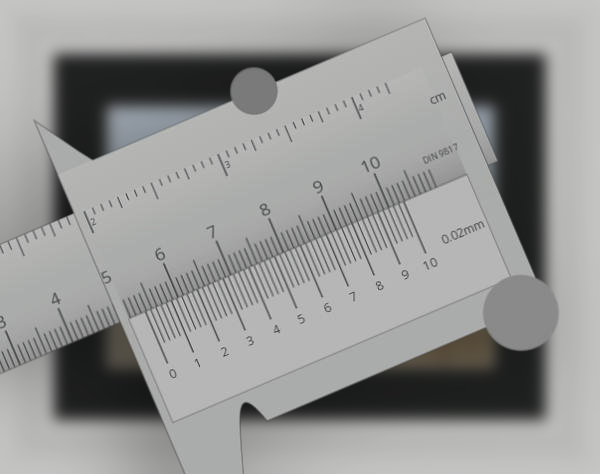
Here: 53.8 mm
